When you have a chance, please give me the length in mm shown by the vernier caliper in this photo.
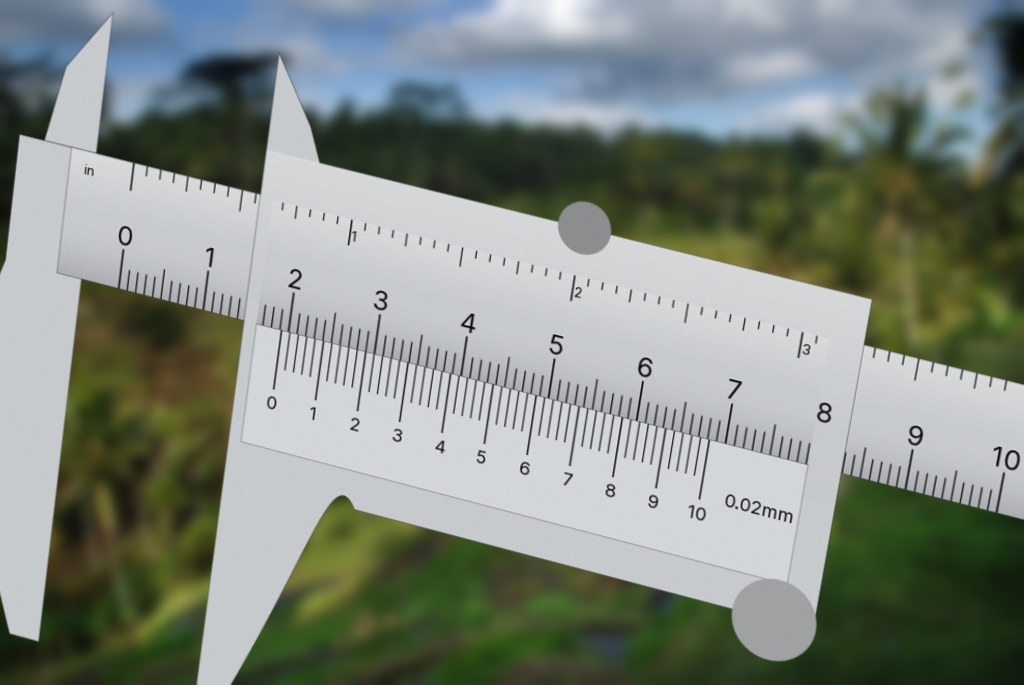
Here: 19.2 mm
